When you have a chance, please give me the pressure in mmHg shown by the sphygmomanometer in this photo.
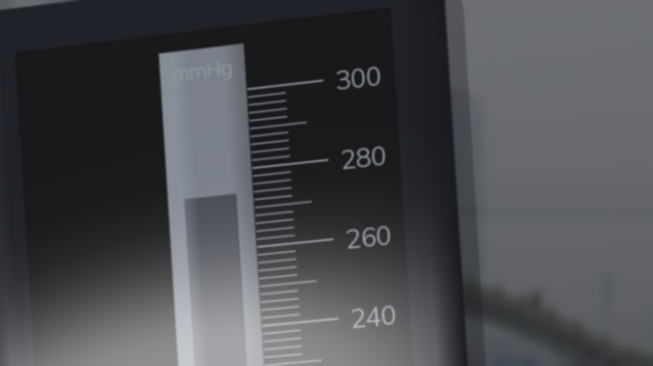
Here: 274 mmHg
